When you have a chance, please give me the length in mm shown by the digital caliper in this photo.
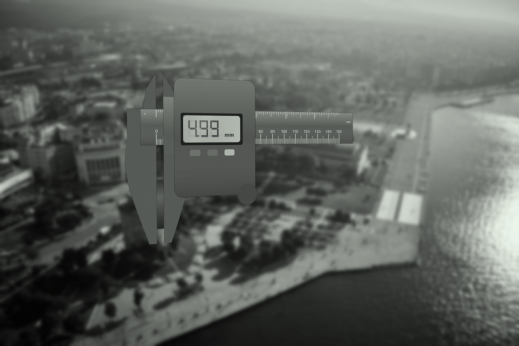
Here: 4.99 mm
